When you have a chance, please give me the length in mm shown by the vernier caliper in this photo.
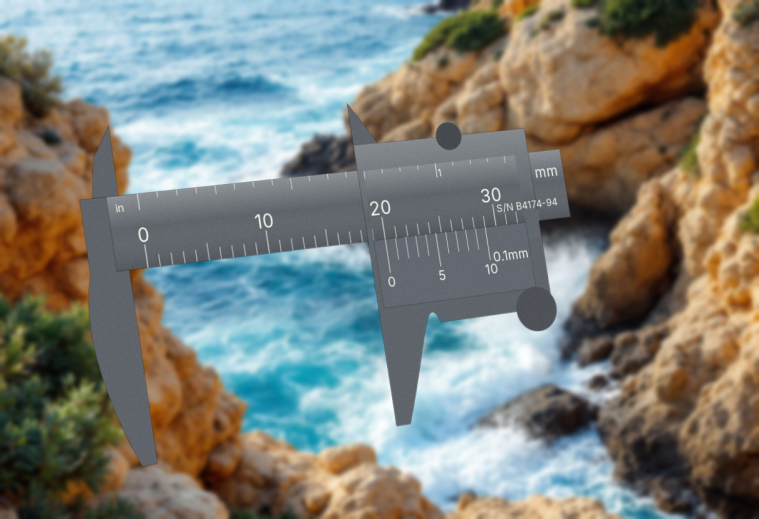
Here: 20.0 mm
